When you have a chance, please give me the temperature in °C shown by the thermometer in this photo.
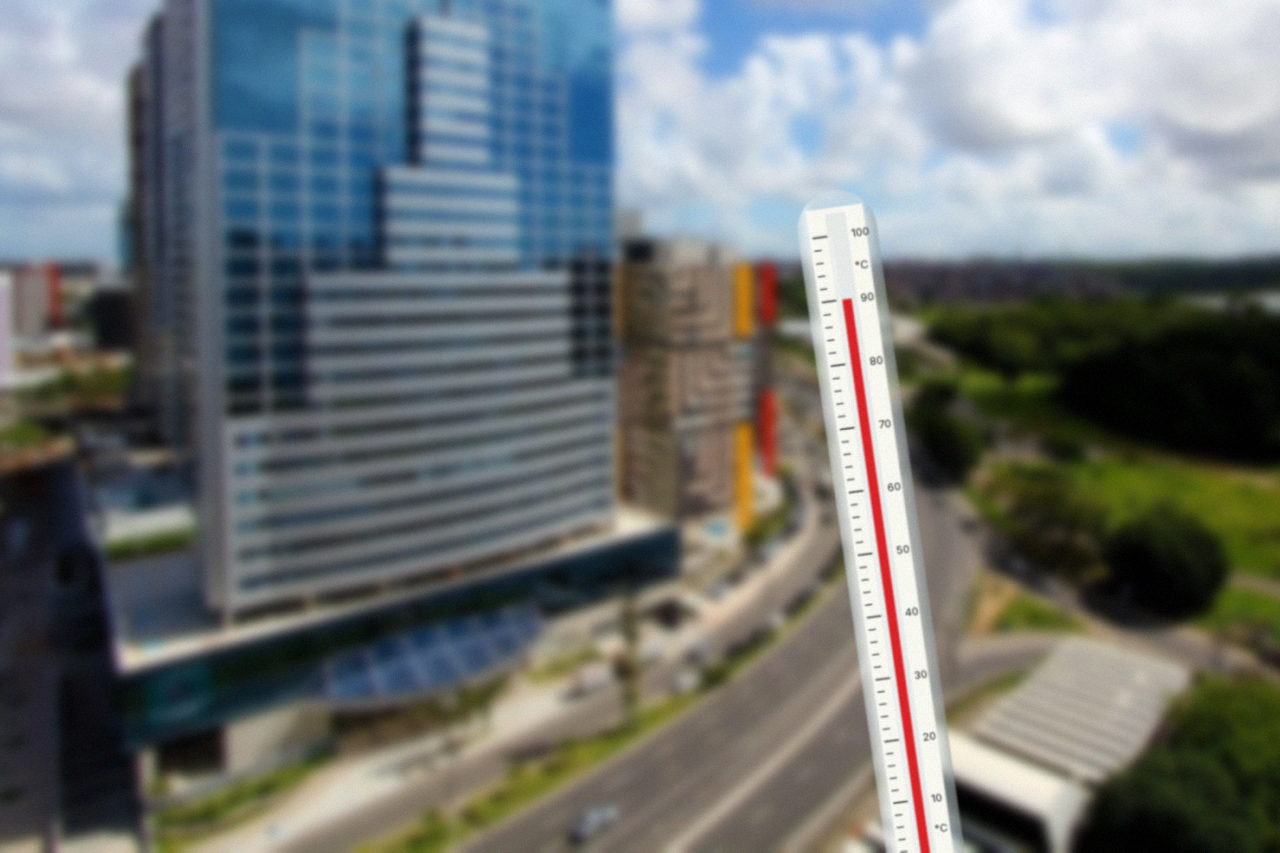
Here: 90 °C
